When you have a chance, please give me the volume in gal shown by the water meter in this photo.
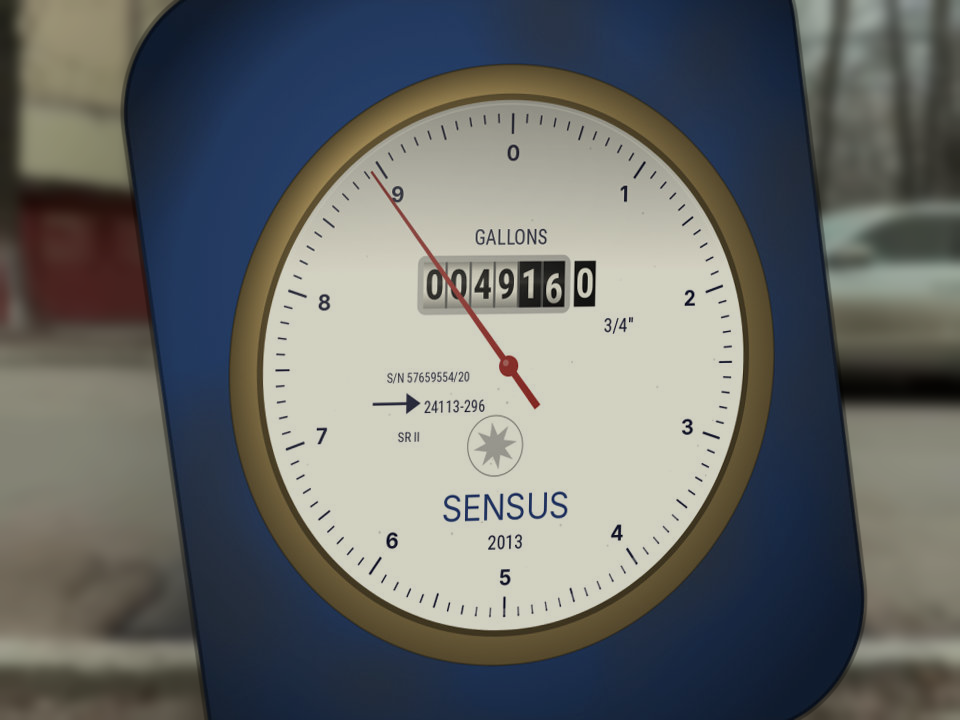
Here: 49158.9 gal
